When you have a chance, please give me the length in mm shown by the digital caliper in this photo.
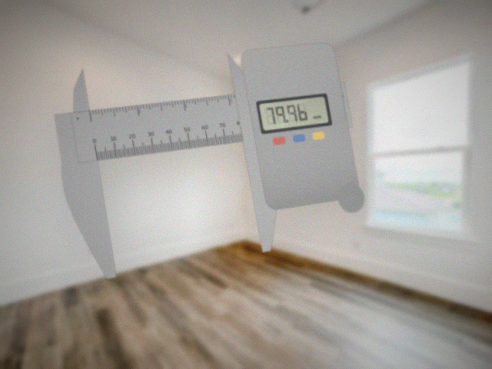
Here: 79.96 mm
